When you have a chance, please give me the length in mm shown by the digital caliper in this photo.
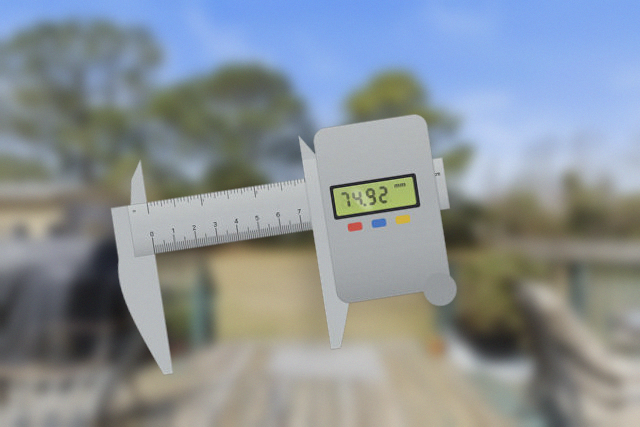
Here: 74.92 mm
